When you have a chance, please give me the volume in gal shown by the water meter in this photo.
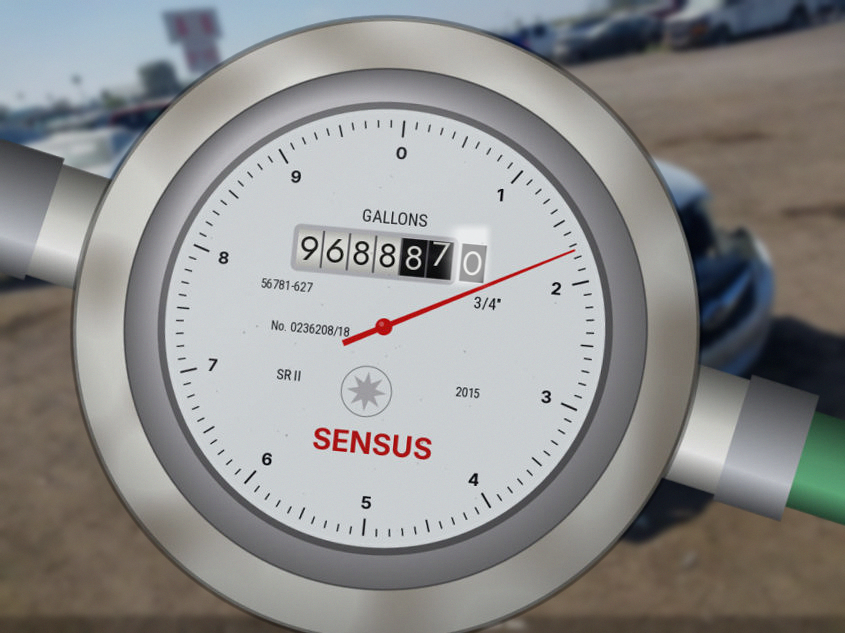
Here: 9688871.7 gal
